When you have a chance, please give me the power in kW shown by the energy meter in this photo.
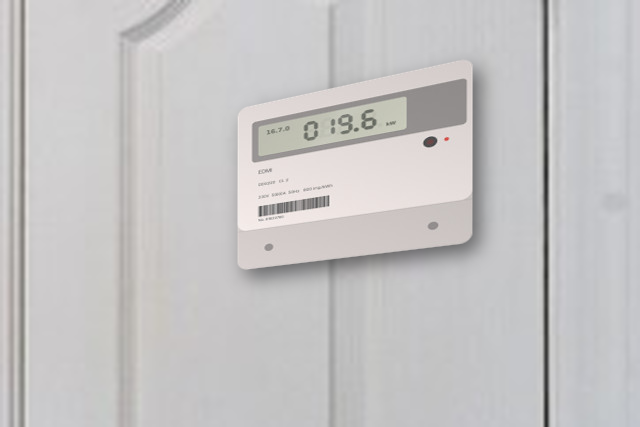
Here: 19.6 kW
